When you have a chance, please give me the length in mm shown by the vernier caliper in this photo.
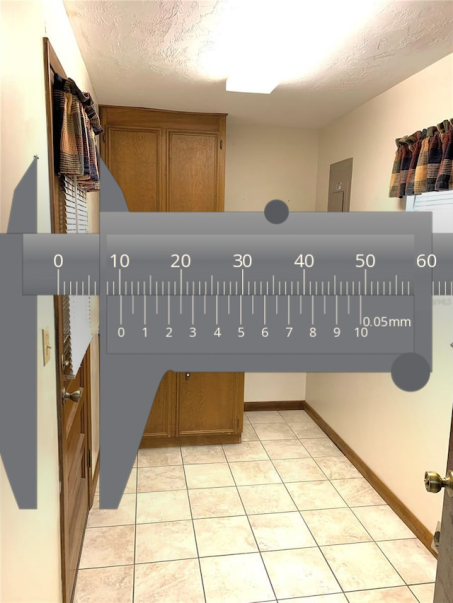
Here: 10.2 mm
